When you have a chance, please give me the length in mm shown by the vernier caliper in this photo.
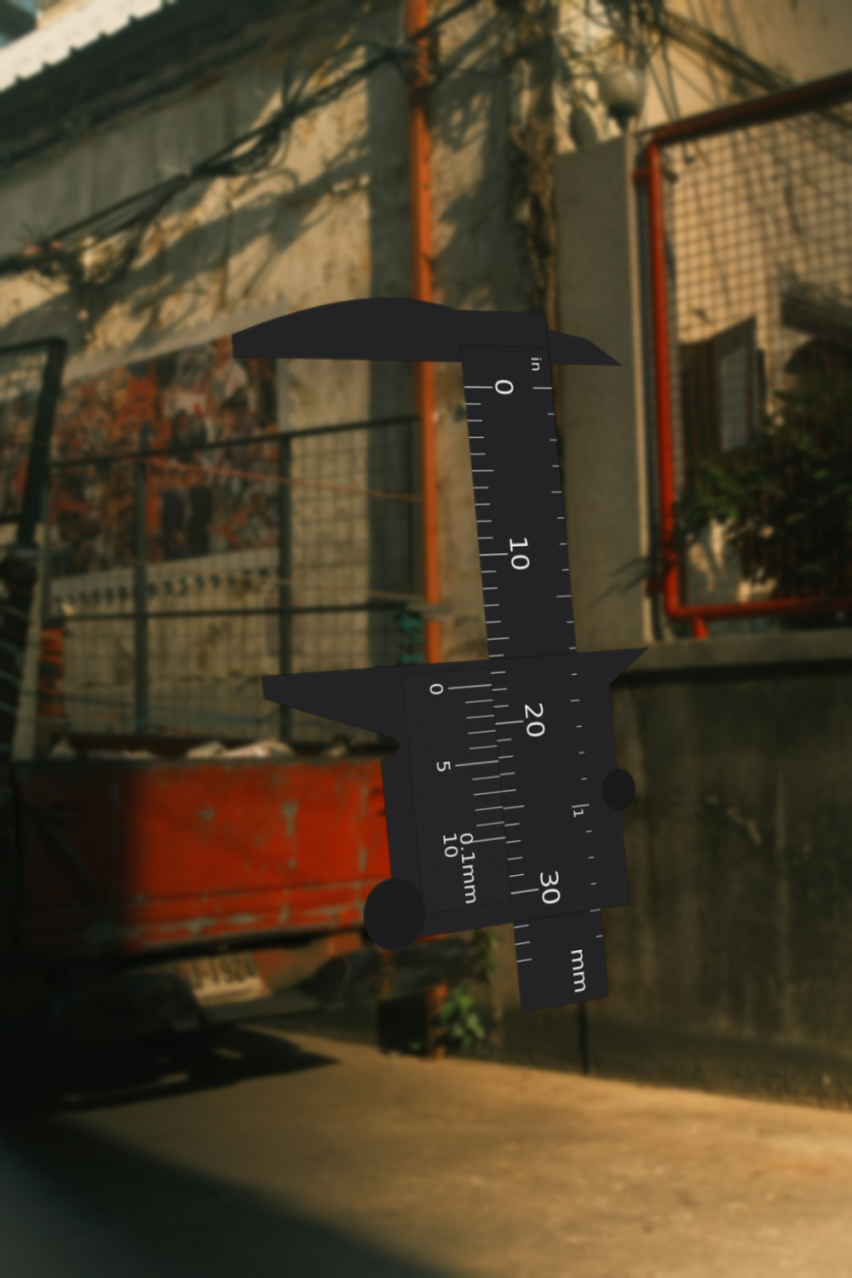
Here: 17.7 mm
